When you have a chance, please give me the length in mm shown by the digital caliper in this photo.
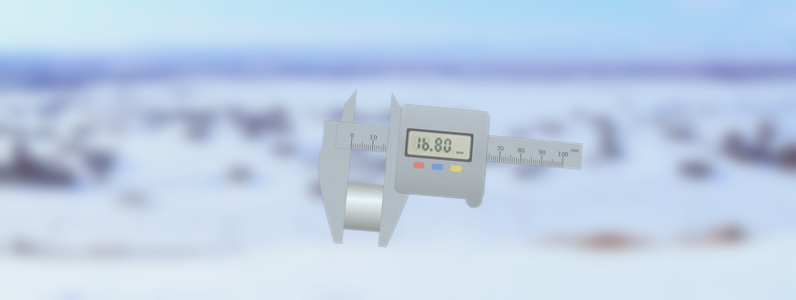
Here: 16.80 mm
